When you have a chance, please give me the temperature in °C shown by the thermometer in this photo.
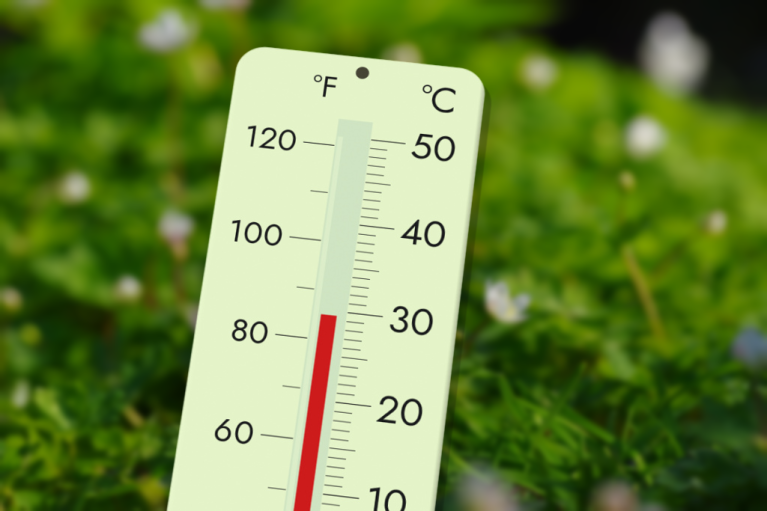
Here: 29.5 °C
